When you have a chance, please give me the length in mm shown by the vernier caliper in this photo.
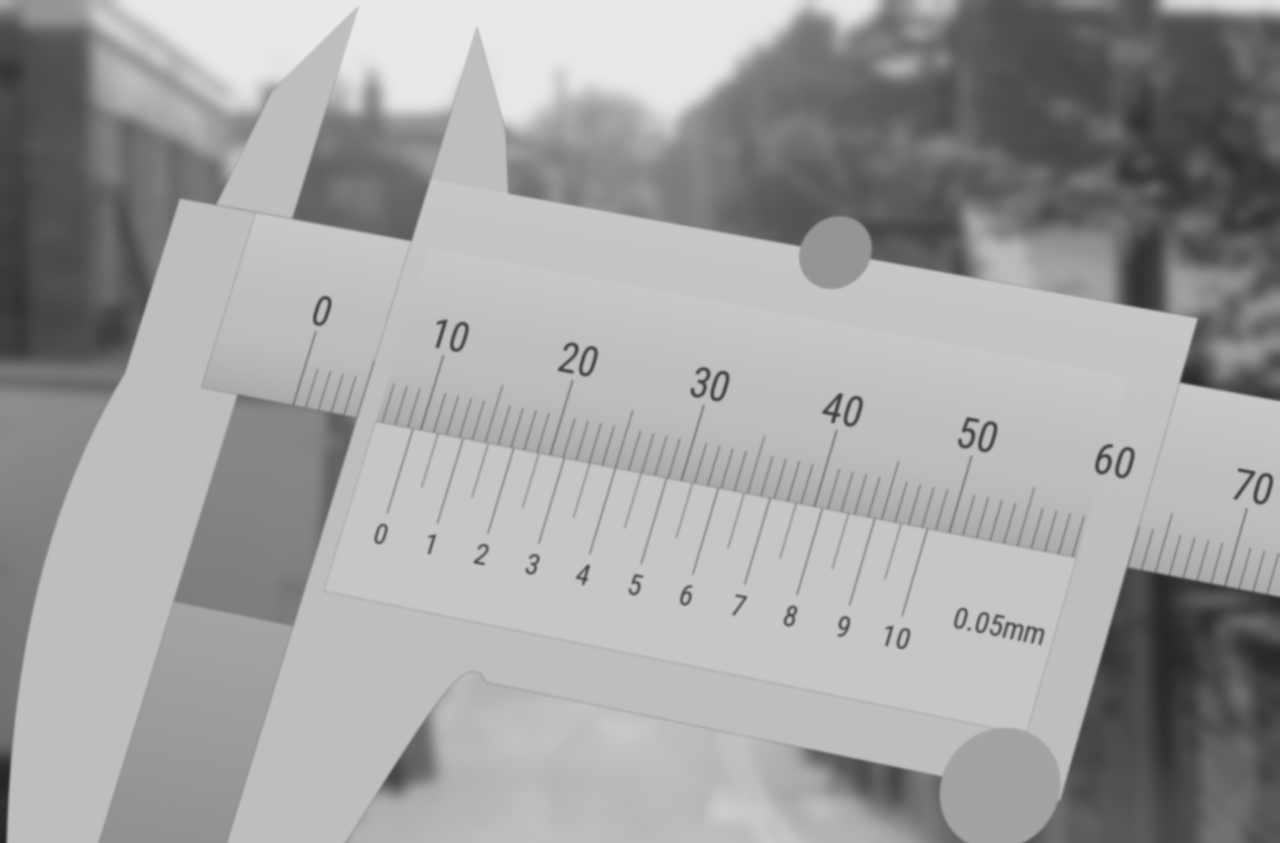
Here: 9.4 mm
